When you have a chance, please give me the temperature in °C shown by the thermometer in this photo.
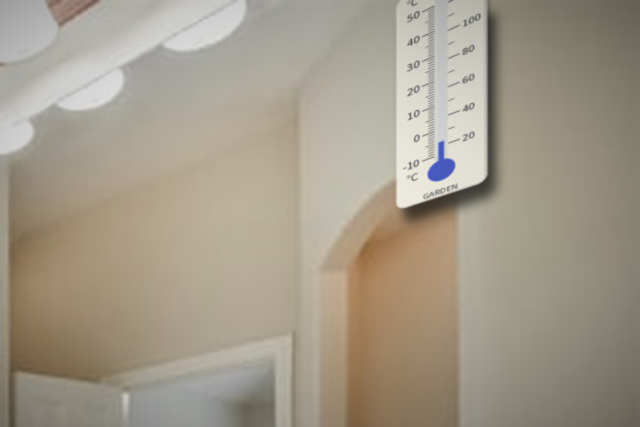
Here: -5 °C
